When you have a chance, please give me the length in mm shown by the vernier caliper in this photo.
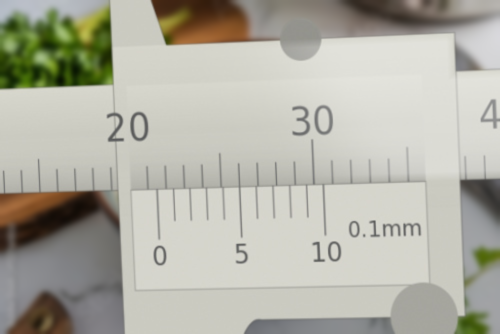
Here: 21.5 mm
